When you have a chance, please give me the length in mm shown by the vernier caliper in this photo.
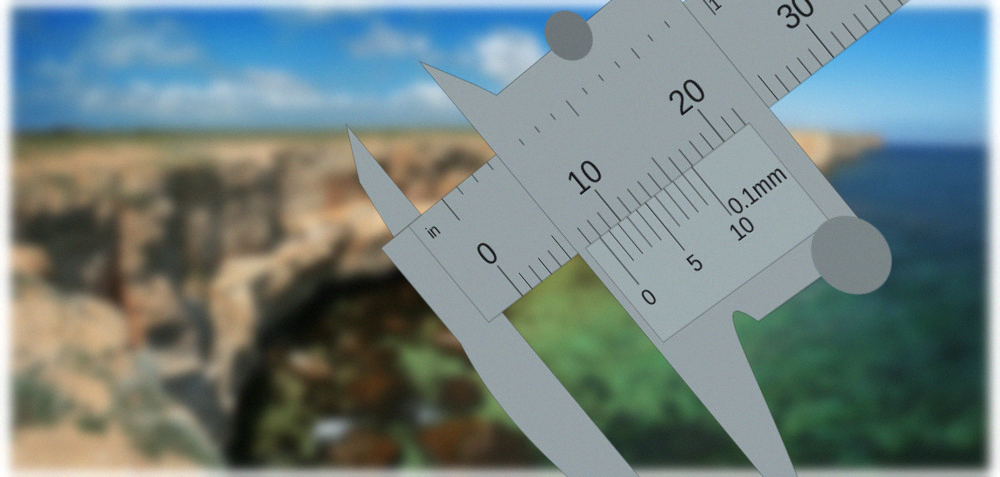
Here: 7.9 mm
